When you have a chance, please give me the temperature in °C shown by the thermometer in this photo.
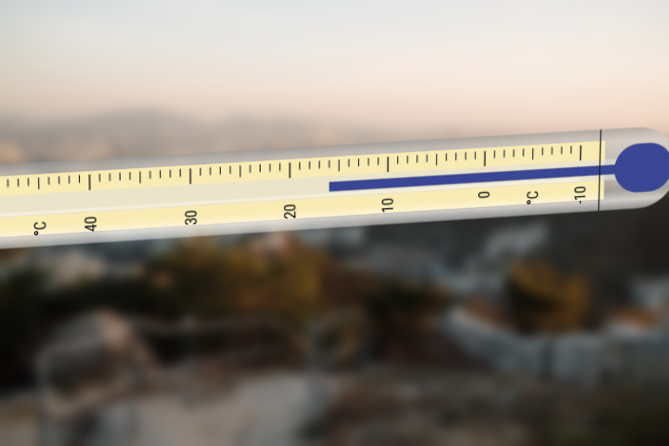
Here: 16 °C
